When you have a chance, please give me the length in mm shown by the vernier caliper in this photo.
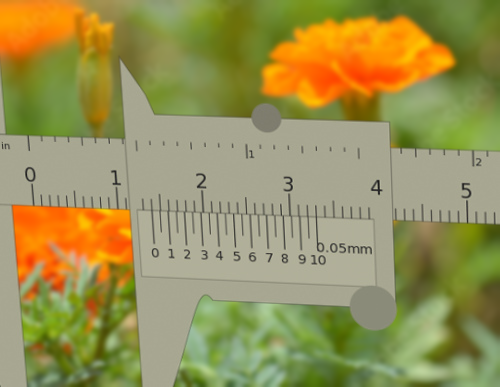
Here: 14.0 mm
